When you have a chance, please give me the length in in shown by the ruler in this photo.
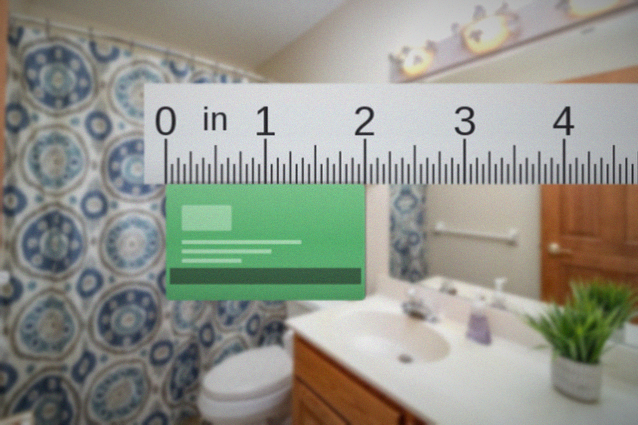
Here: 2 in
